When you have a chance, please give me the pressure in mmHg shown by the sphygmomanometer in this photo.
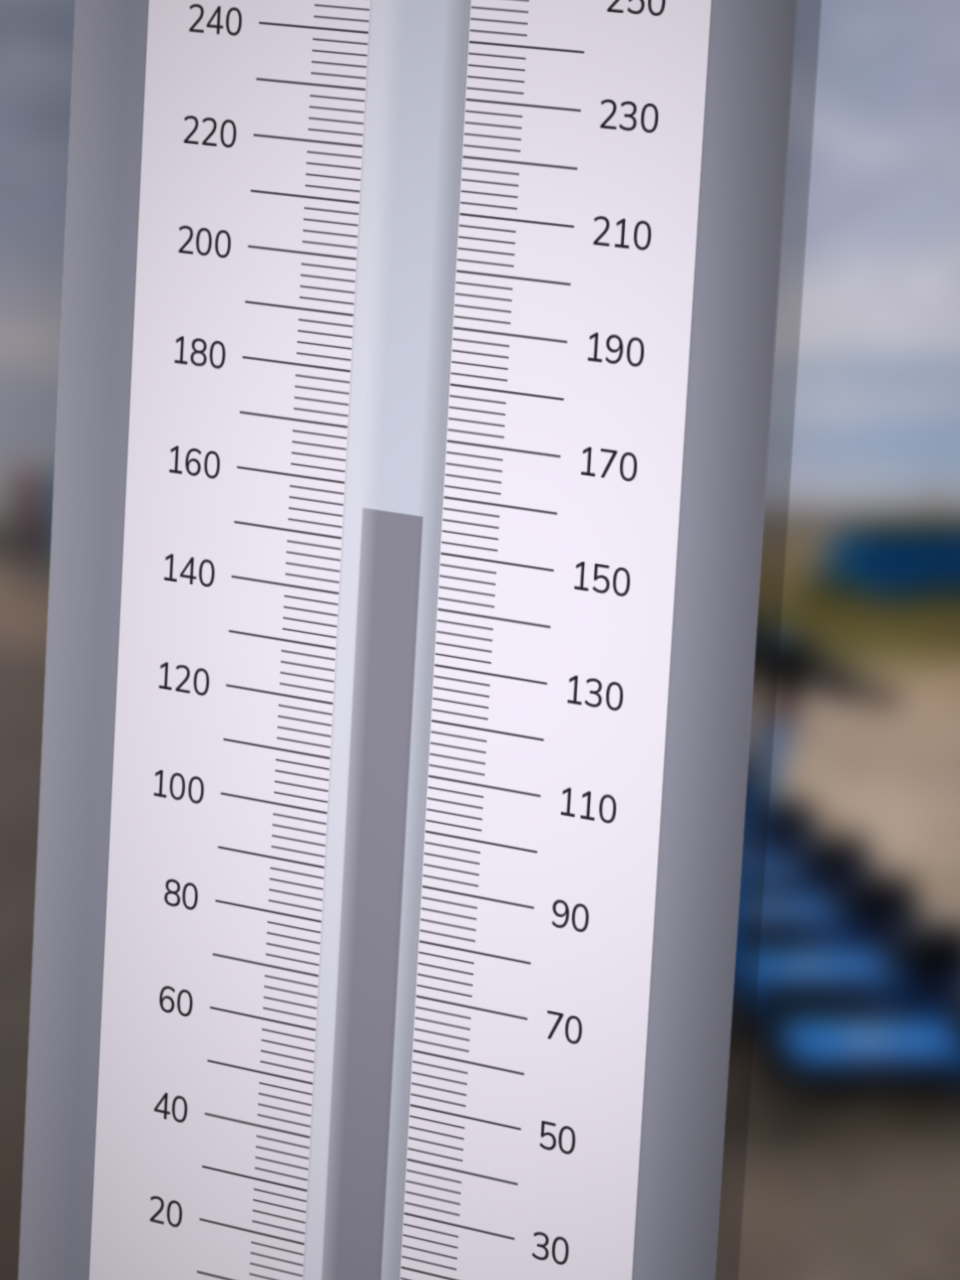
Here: 156 mmHg
